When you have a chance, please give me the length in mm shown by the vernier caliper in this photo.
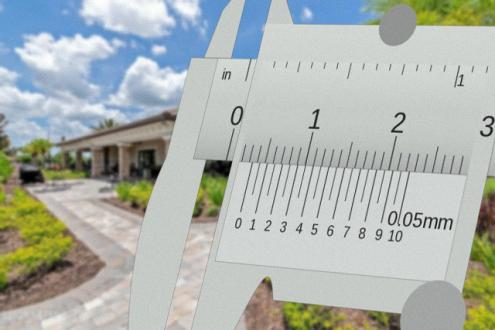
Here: 3.4 mm
